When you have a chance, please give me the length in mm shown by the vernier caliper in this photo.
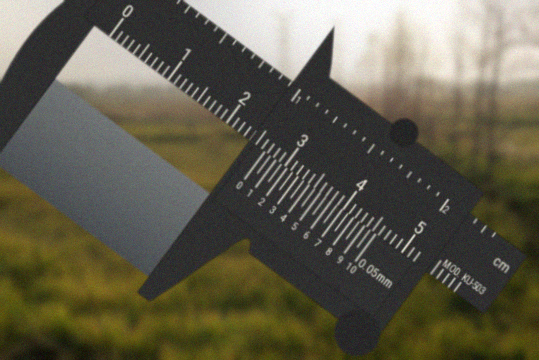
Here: 26.6 mm
